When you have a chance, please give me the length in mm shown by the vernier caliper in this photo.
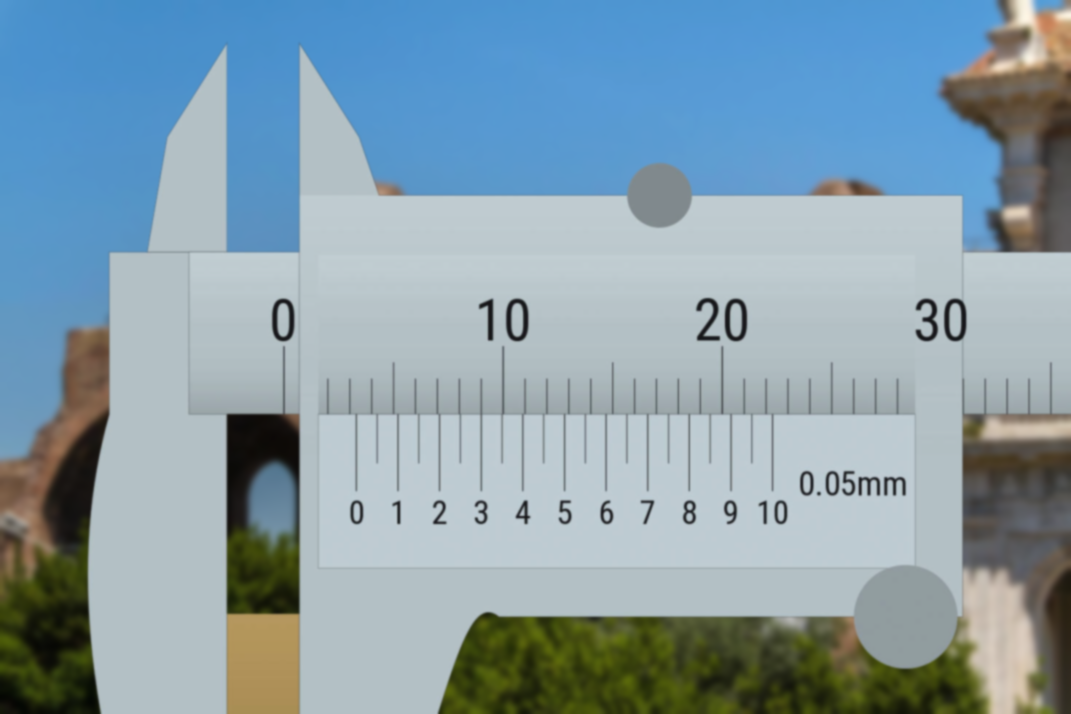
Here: 3.3 mm
